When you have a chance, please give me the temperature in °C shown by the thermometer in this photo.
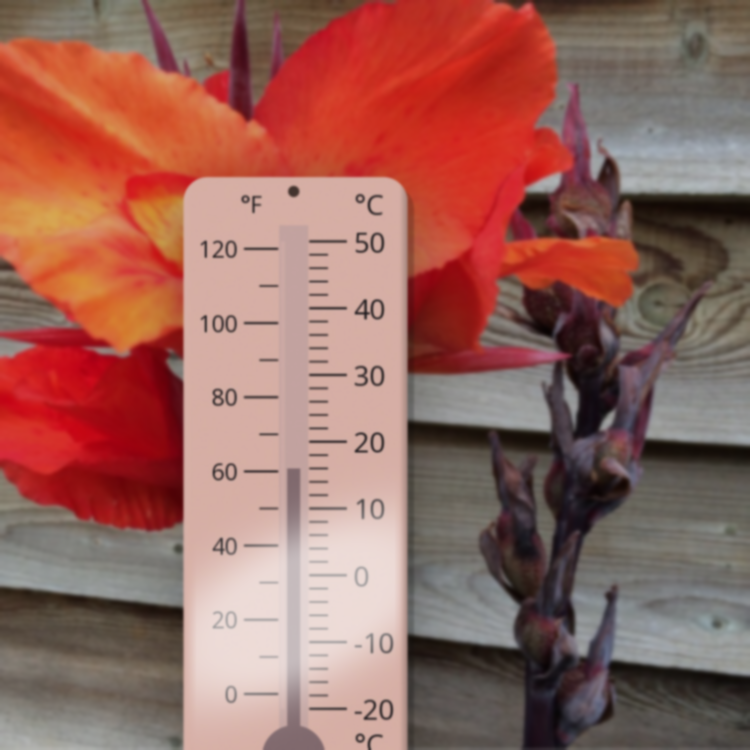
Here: 16 °C
